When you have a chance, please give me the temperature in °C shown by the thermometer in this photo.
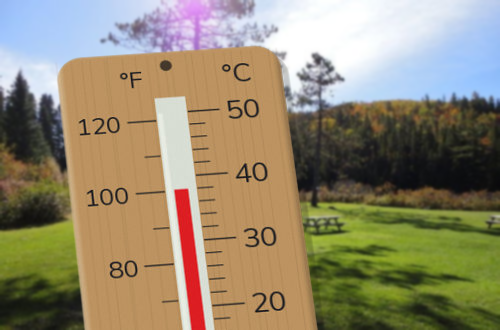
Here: 38 °C
